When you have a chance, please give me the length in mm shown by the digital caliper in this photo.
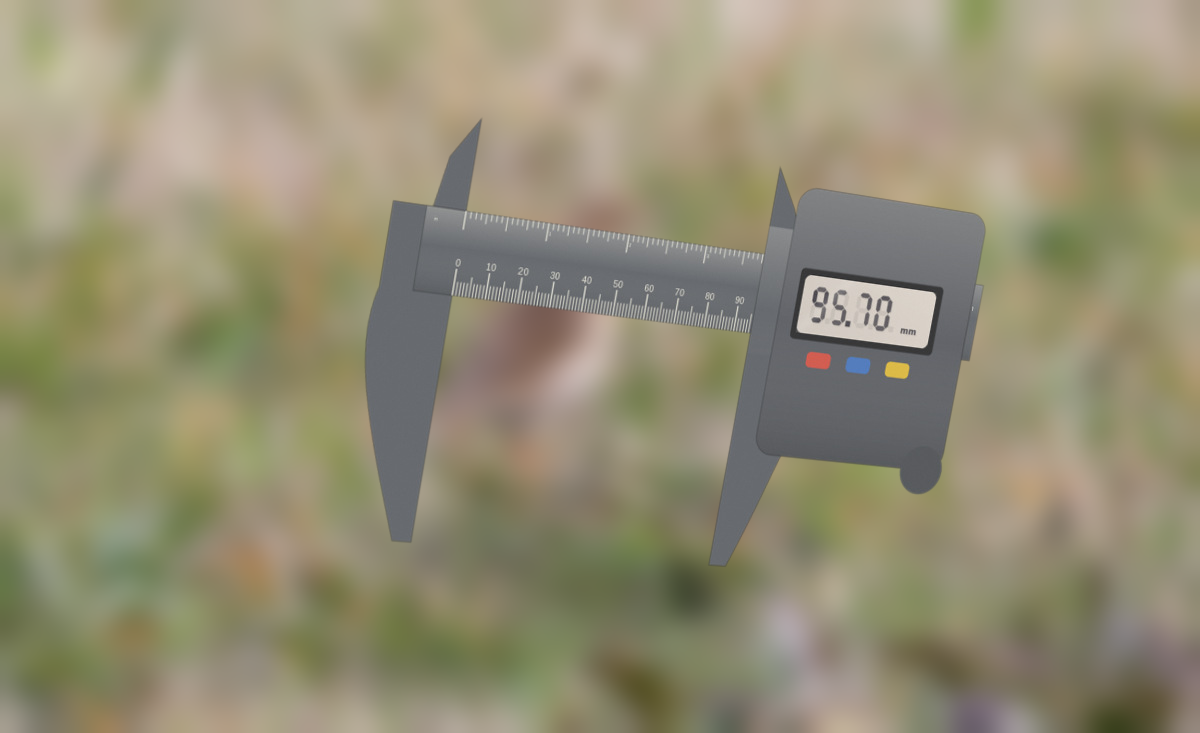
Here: 95.70 mm
